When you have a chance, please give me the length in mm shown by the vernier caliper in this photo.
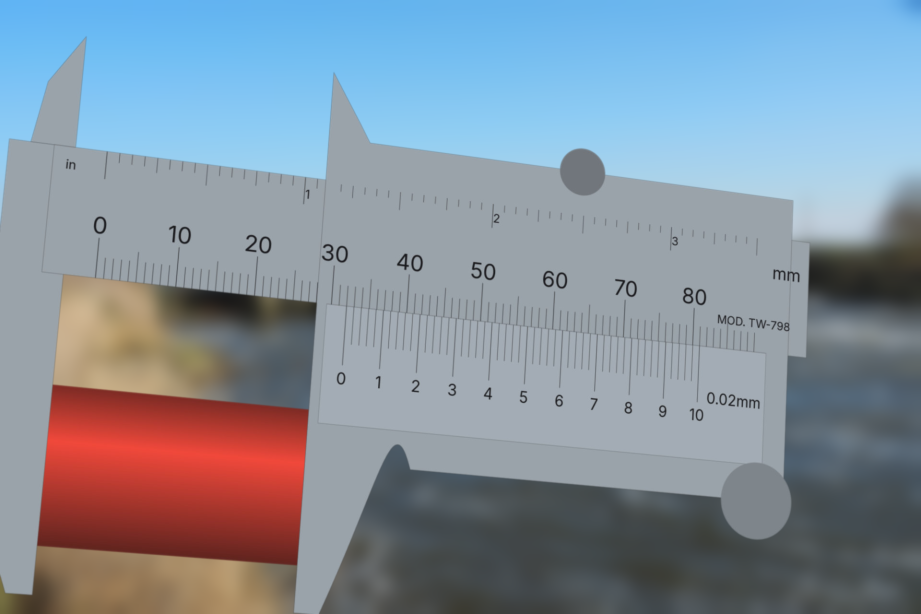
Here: 32.0 mm
